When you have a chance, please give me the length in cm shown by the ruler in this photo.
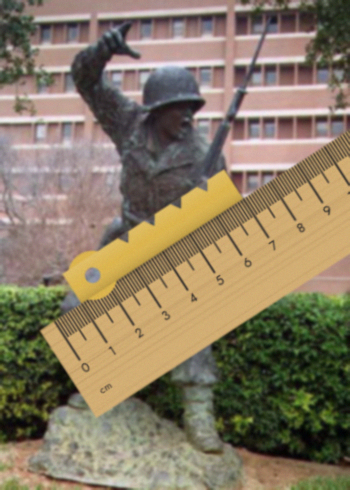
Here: 6 cm
